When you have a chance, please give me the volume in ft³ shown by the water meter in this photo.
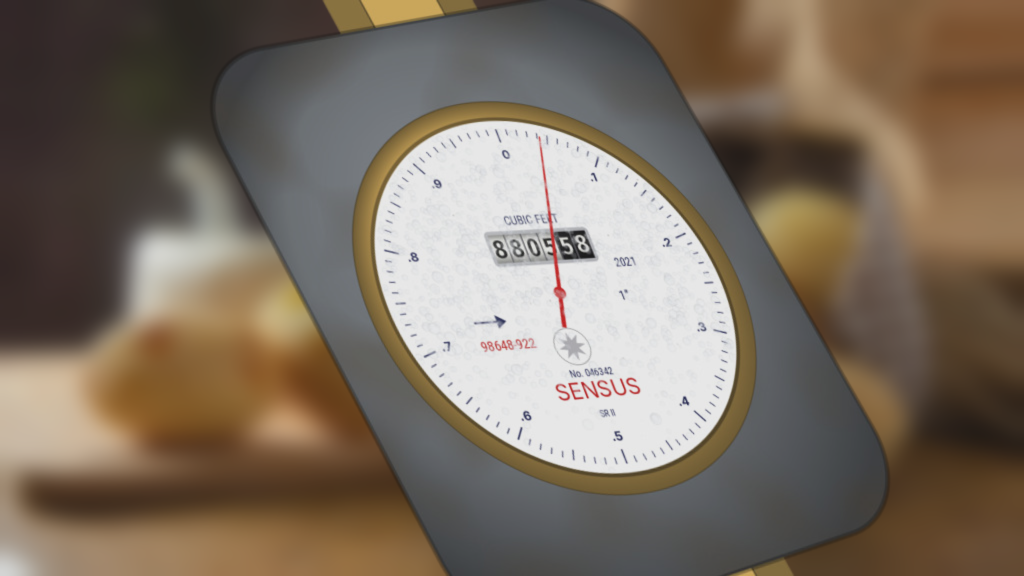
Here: 880558.04 ft³
